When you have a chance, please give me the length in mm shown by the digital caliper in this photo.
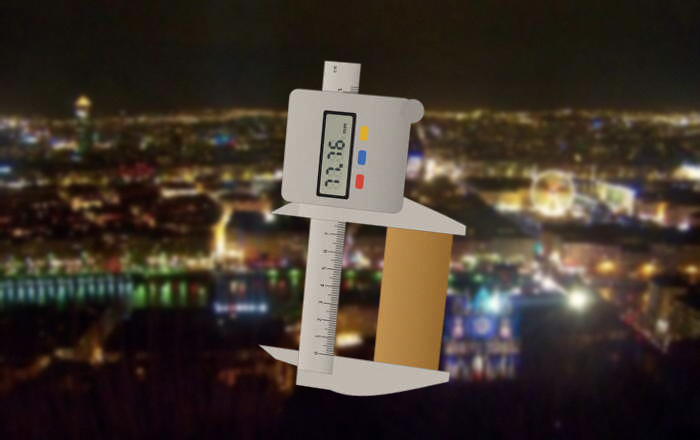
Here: 77.76 mm
